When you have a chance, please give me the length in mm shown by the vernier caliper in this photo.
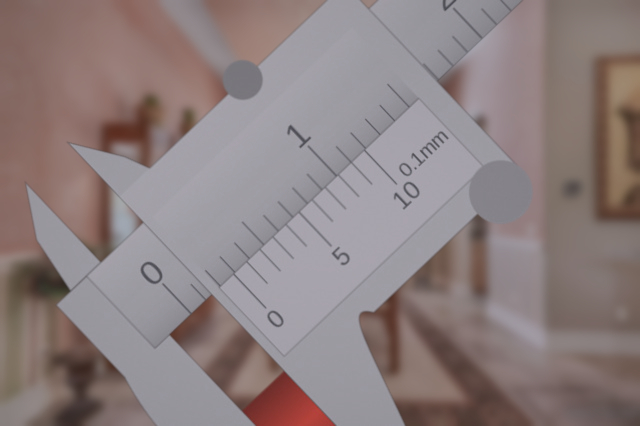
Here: 2.9 mm
